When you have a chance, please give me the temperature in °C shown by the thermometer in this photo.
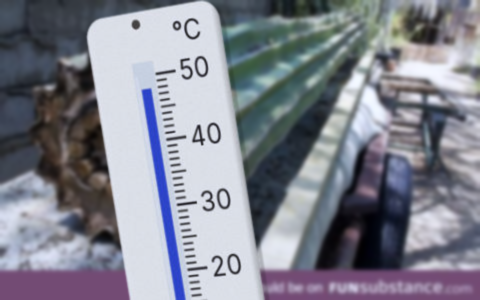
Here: 48 °C
